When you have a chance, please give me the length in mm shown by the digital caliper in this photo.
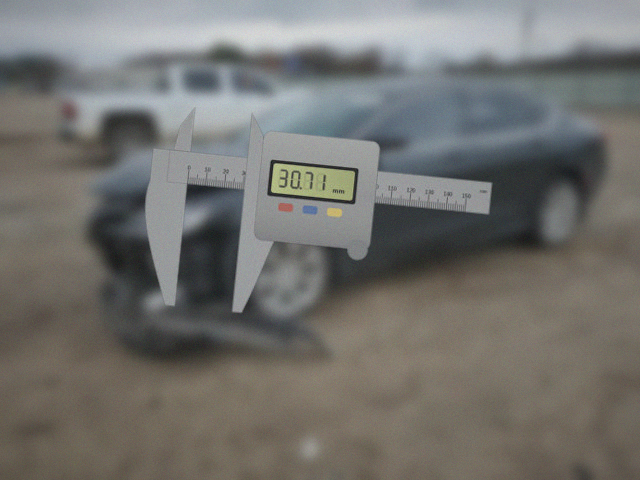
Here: 30.71 mm
